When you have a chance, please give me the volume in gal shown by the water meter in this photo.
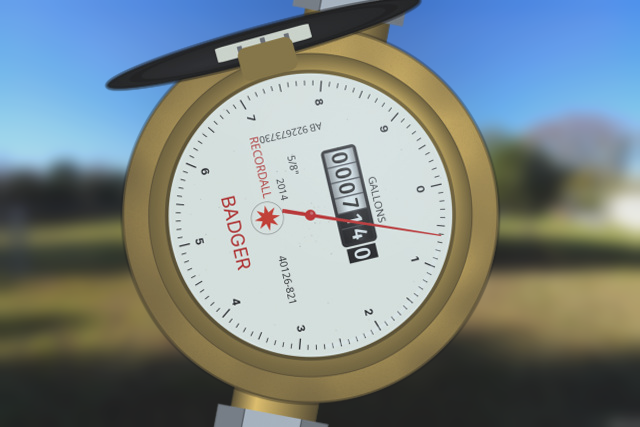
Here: 7140.6 gal
